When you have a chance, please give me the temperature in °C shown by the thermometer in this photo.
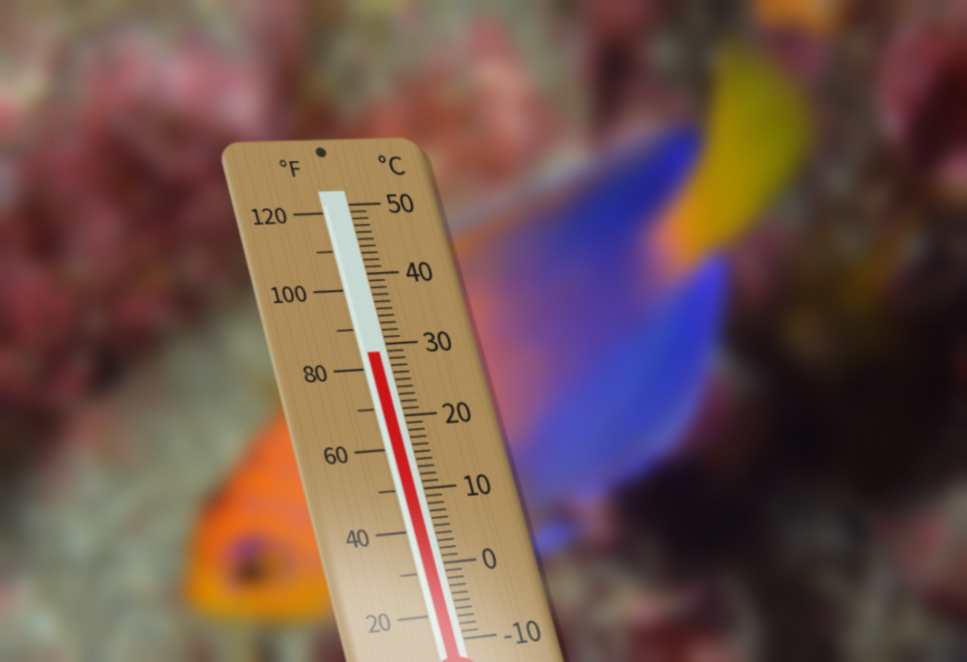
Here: 29 °C
